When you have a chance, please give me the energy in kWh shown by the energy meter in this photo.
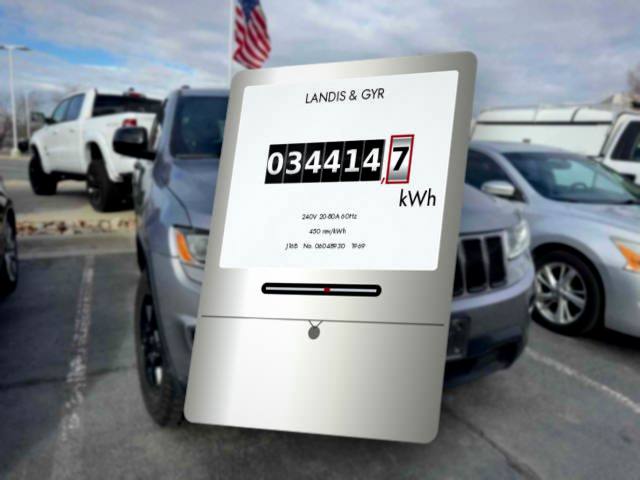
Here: 34414.7 kWh
